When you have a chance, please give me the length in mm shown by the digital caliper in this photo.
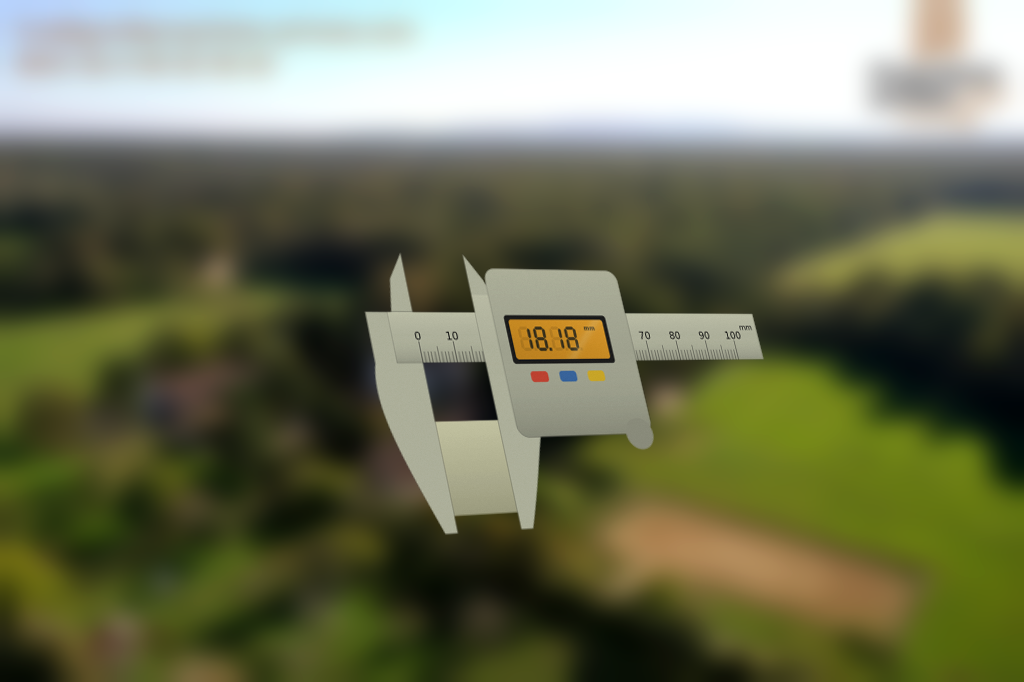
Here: 18.18 mm
